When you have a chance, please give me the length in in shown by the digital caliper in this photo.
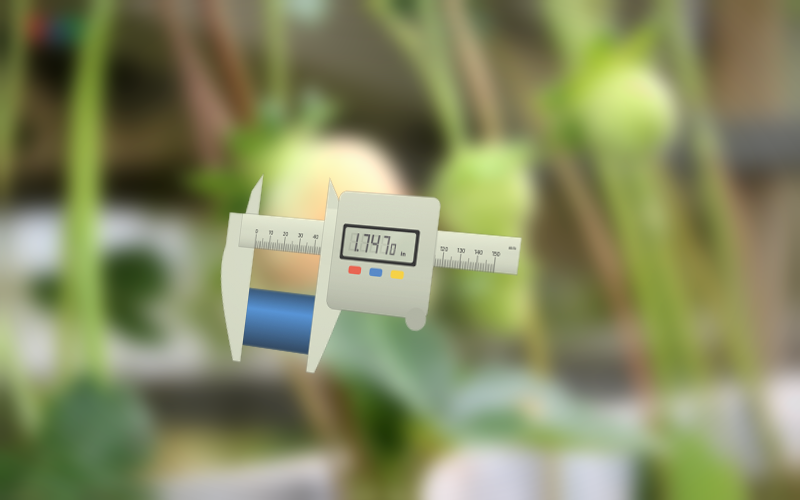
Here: 1.7470 in
